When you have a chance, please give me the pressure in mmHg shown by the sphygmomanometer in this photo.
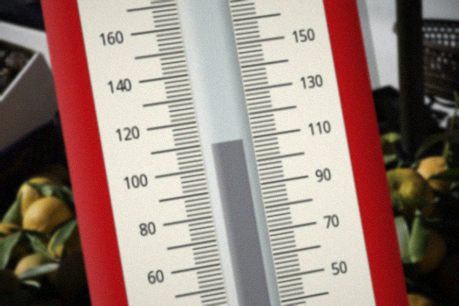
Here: 110 mmHg
